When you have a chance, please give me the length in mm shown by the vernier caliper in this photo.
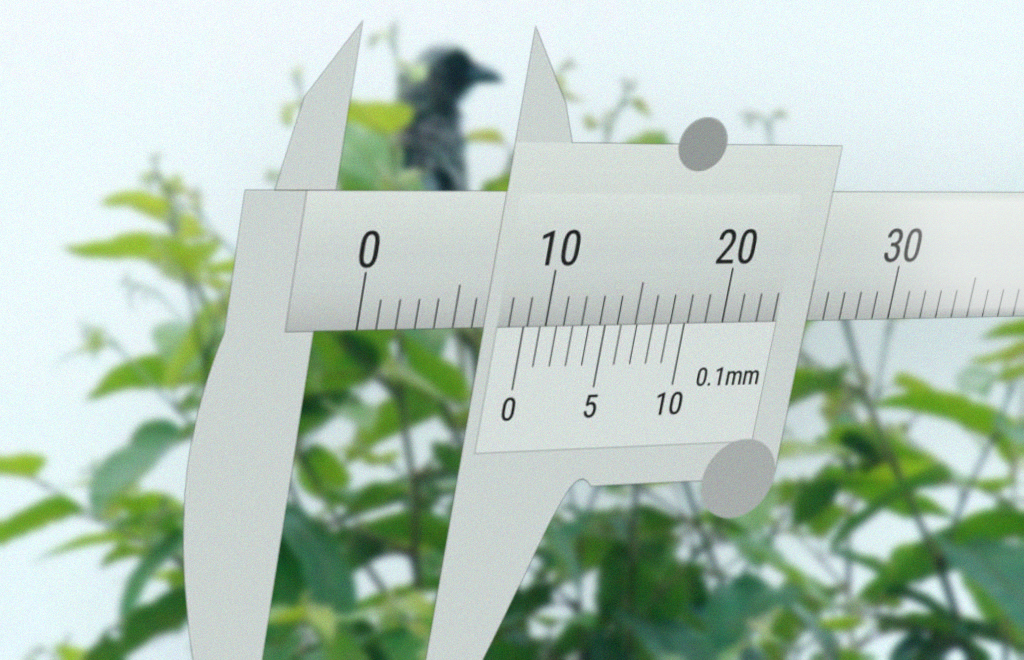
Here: 8.8 mm
